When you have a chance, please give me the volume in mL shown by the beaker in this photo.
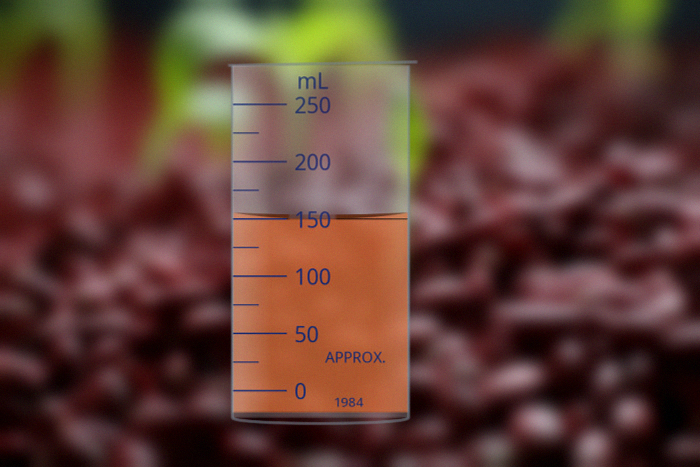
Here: 150 mL
